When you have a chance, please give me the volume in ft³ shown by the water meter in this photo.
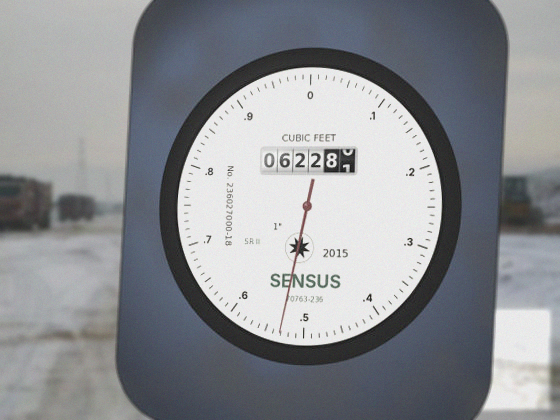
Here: 62280.53 ft³
